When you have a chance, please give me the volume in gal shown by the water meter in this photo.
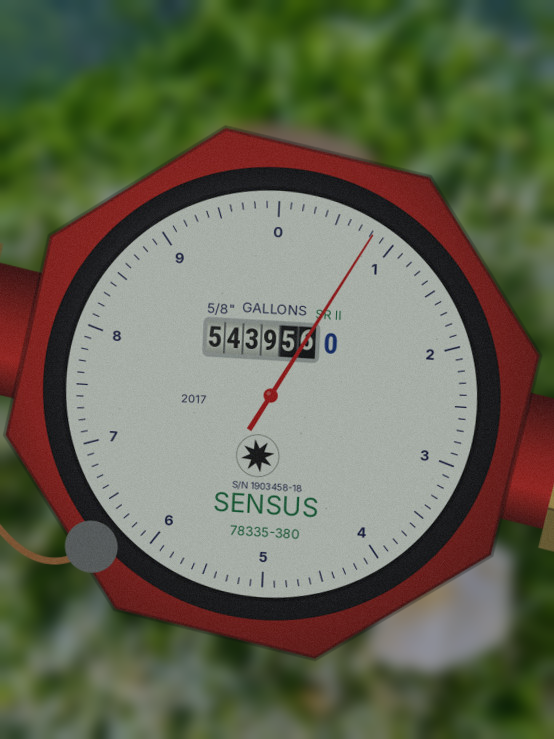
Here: 5439560.8 gal
